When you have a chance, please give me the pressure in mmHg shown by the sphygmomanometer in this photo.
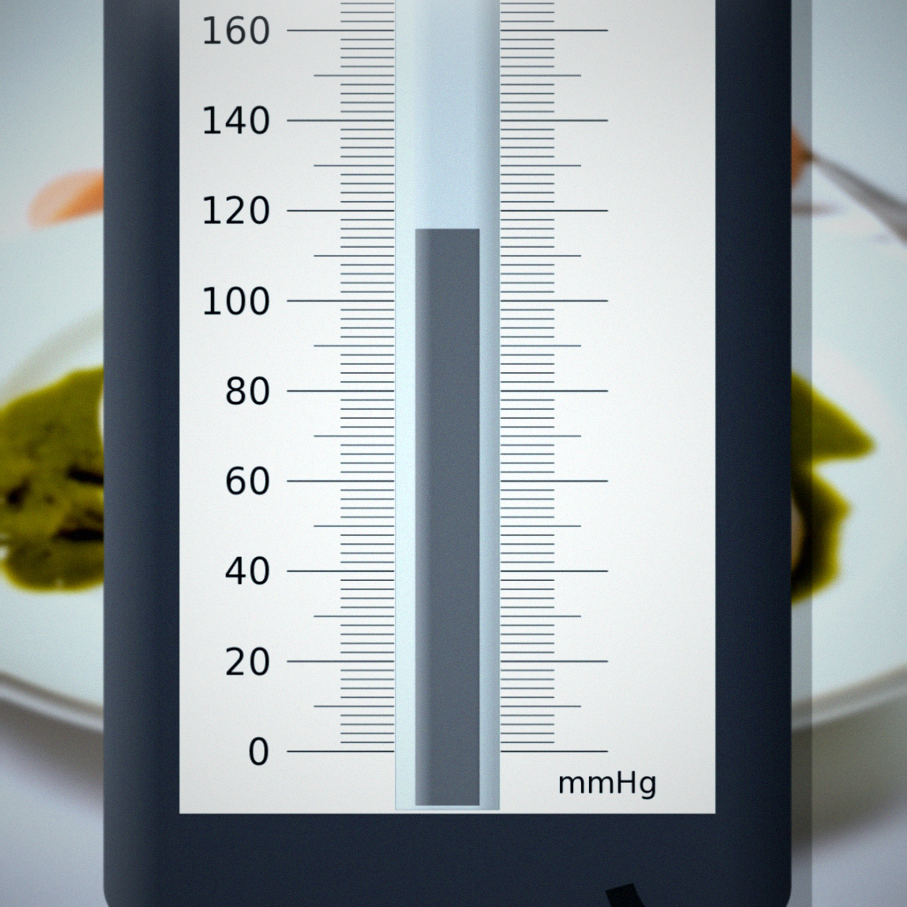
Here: 116 mmHg
